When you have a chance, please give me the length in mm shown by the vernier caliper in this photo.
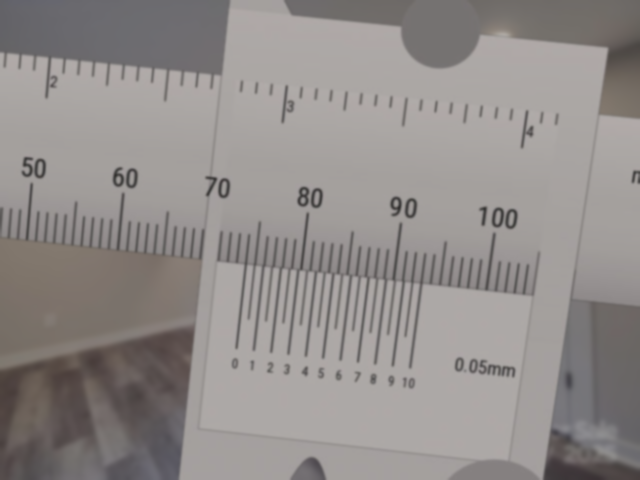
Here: 74.0 mm
